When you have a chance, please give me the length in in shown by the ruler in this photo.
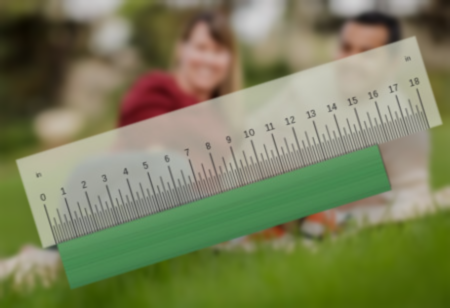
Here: 15.5 in
